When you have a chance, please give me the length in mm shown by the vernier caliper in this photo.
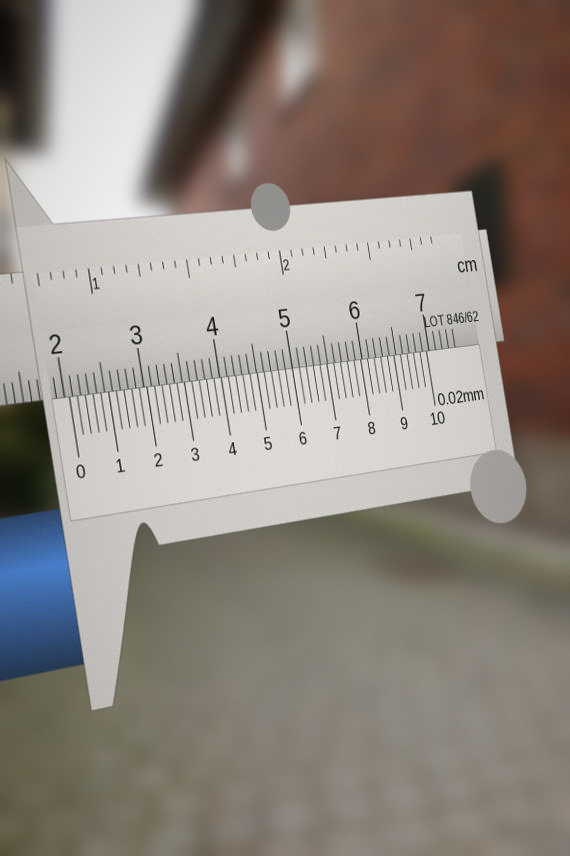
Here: 20.6 mm
